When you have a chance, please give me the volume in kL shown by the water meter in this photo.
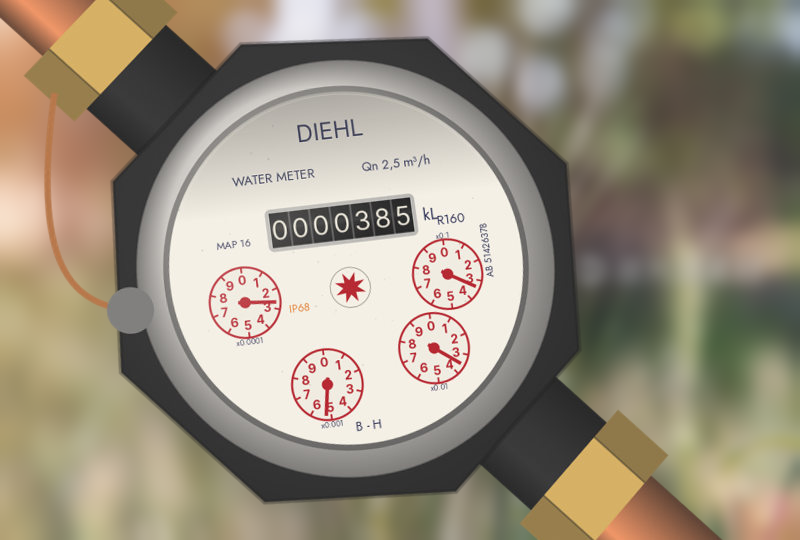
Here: 385.3352 kL
